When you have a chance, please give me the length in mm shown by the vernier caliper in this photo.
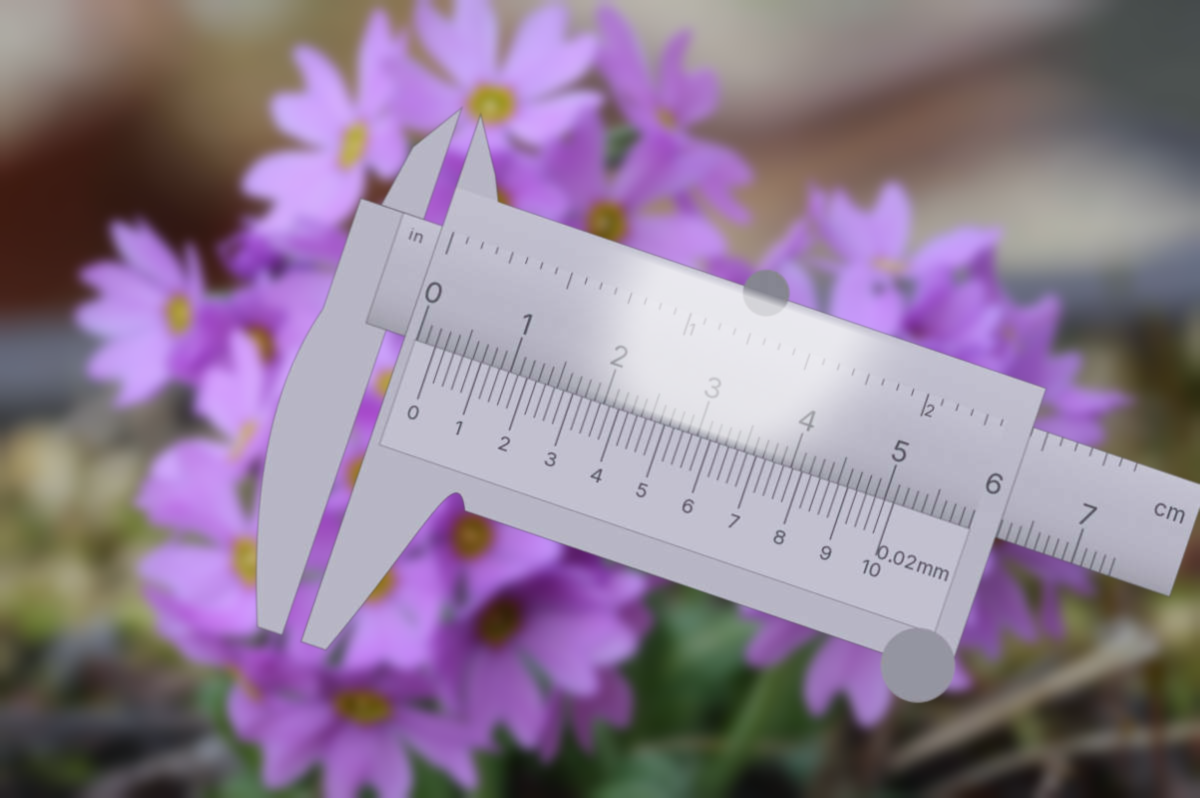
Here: 2.0 mm
